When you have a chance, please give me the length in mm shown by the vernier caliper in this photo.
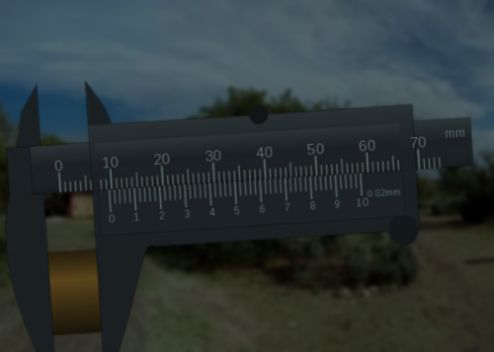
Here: 9.5 mm
